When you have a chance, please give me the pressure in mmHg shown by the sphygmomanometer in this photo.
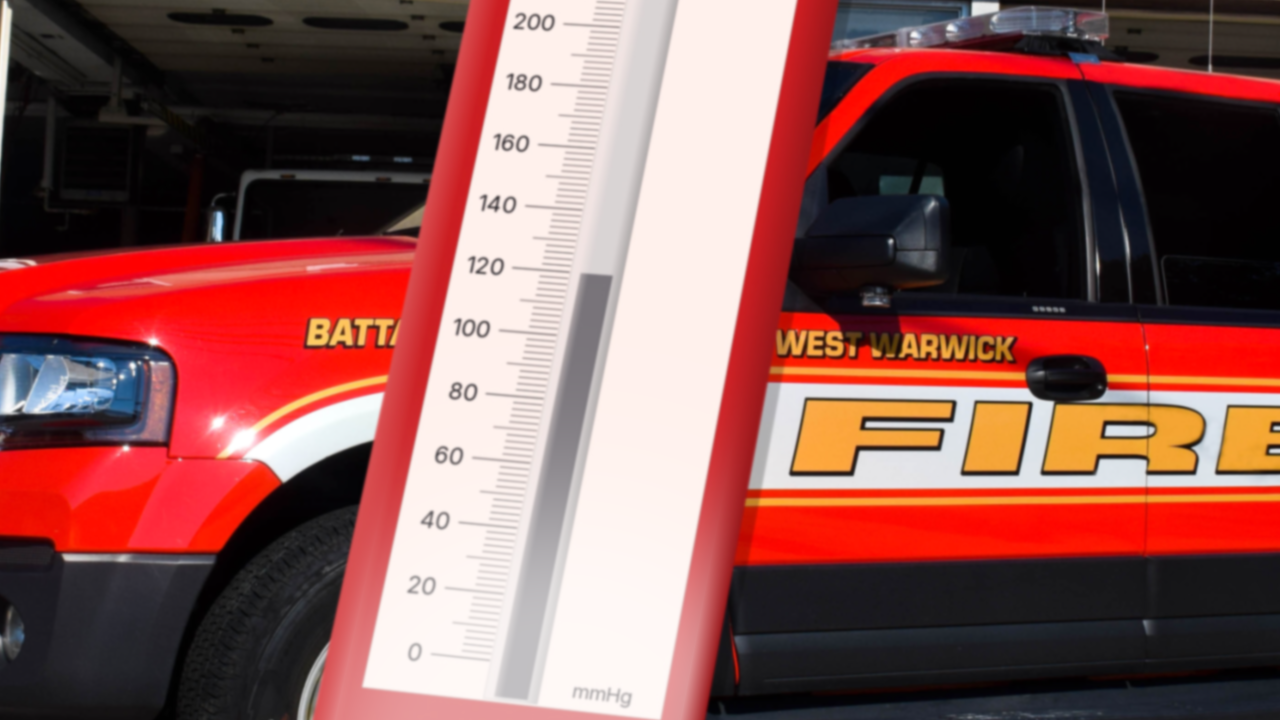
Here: 120 mmHg
